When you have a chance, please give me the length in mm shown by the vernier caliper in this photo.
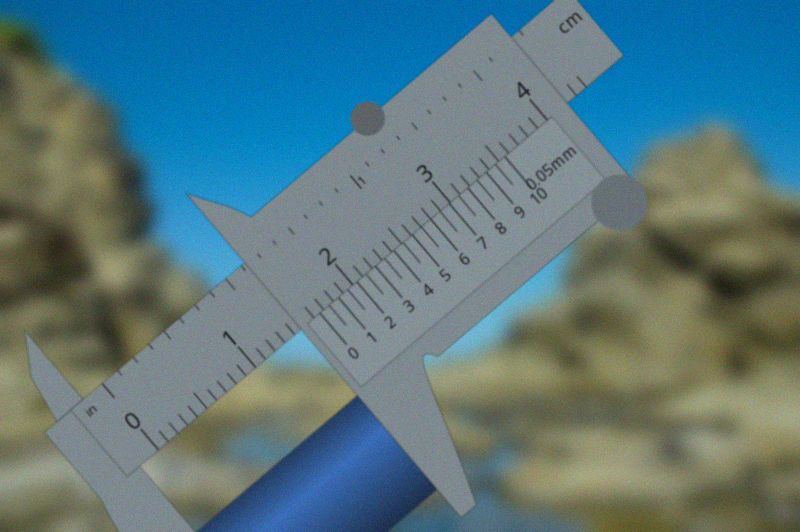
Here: 16.6 mm
